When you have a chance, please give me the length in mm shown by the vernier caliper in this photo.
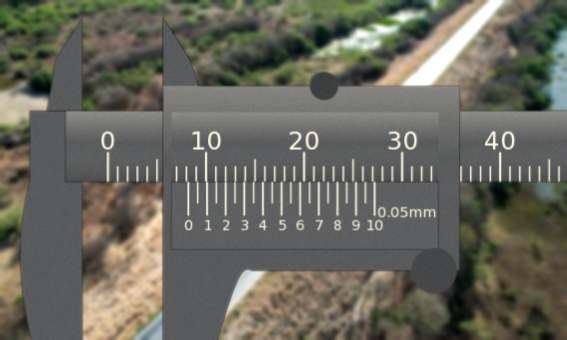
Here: 8.2 mm
